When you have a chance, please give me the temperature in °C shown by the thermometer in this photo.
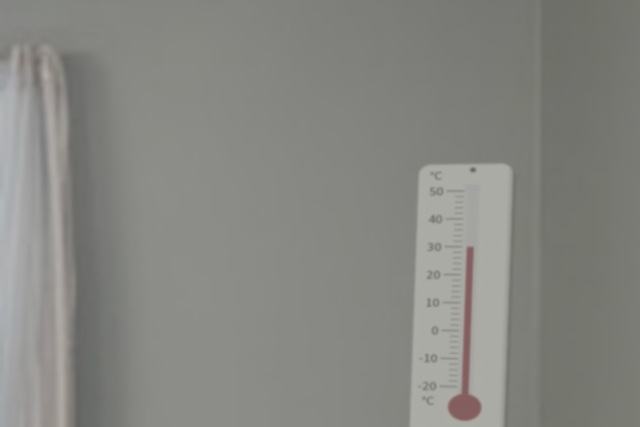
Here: 30 °C
